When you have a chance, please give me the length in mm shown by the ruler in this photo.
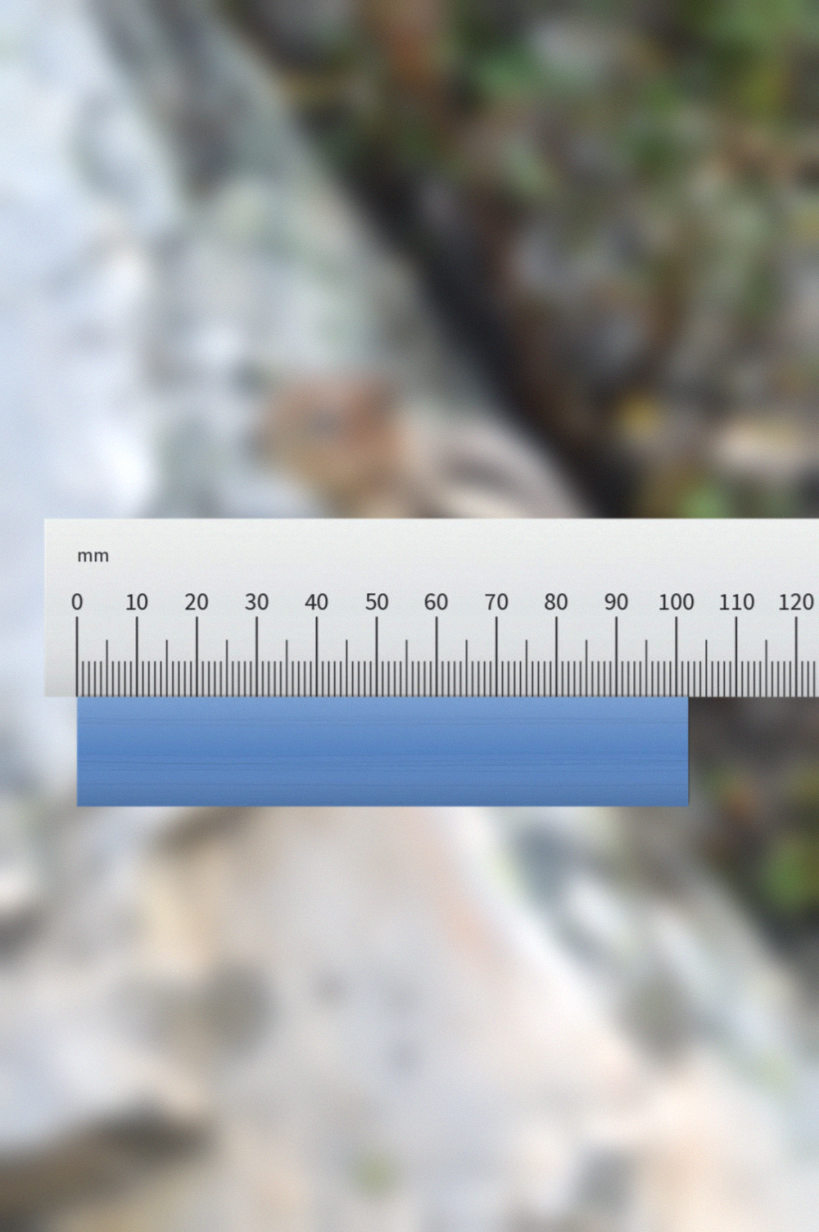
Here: 102 mm
